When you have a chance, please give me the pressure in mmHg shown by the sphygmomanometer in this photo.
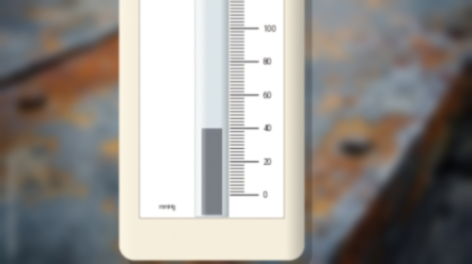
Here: 40 mmHg
